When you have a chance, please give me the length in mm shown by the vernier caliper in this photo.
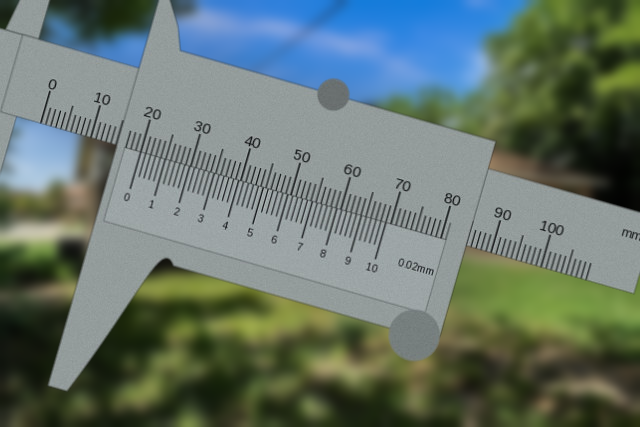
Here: 20.0 mm
